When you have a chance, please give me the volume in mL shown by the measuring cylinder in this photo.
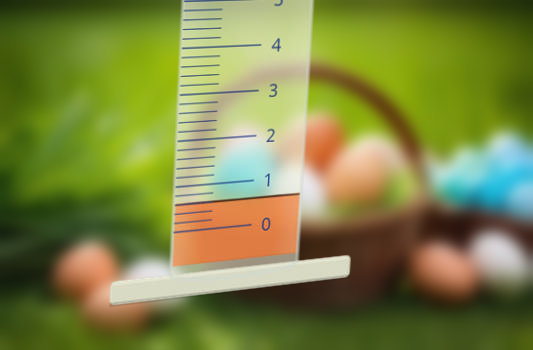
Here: 0.6 mL
